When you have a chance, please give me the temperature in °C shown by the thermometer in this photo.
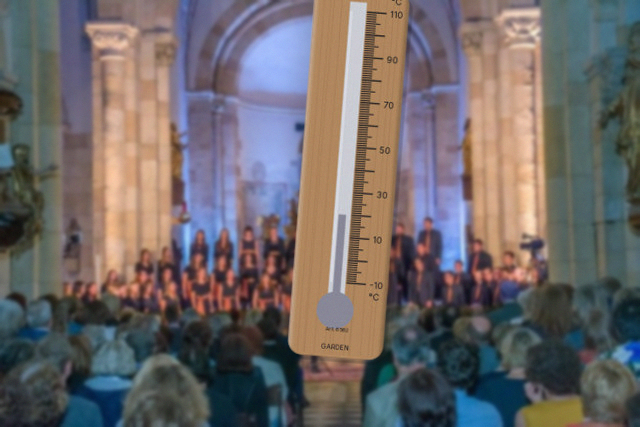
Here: 20 °C
